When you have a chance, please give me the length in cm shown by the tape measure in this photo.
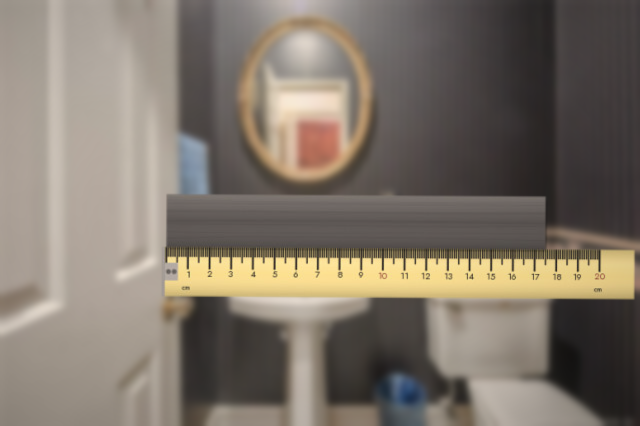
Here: 17.5 cm
